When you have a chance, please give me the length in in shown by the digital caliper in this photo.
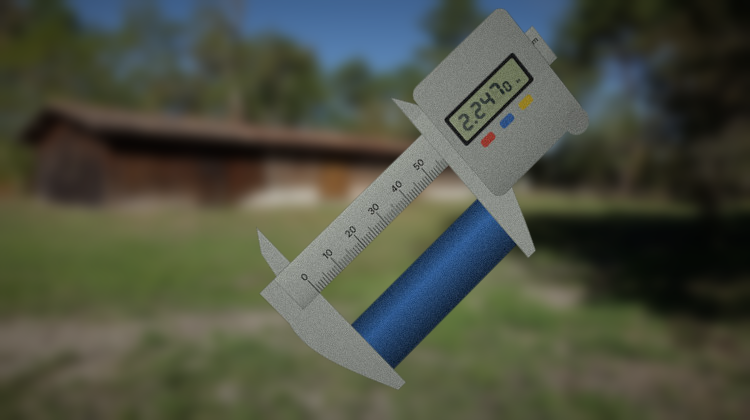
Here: 2.2470 in
